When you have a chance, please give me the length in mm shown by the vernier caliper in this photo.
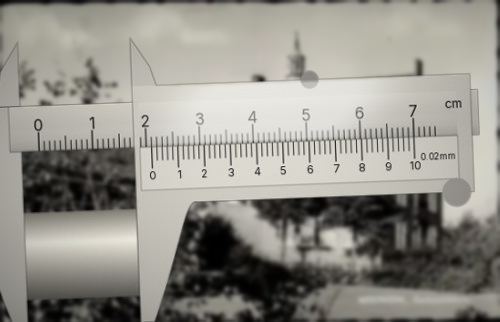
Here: 21.0 mm
